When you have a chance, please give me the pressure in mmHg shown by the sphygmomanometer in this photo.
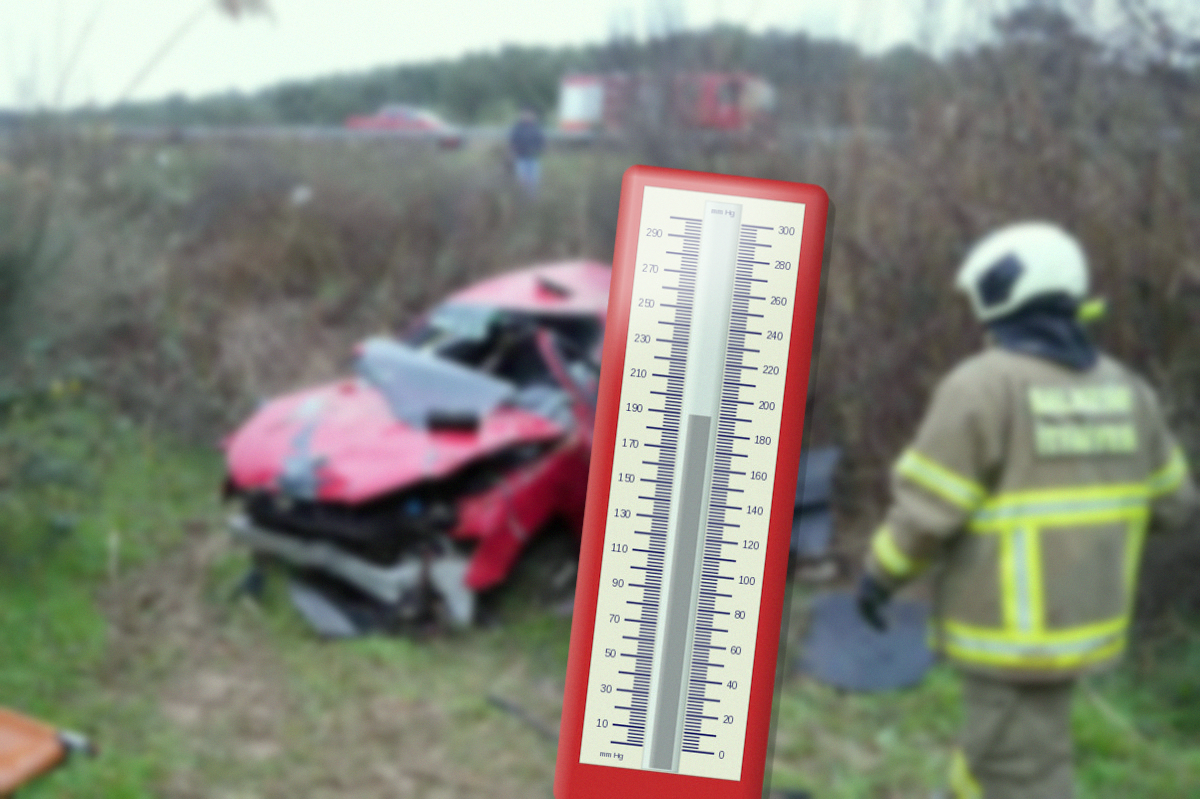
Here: 190 mmHg
